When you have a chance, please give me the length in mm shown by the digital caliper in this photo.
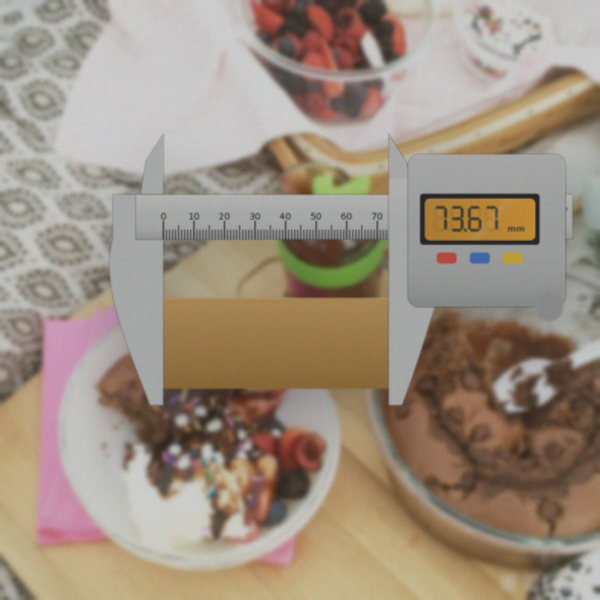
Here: 73.67 mm
